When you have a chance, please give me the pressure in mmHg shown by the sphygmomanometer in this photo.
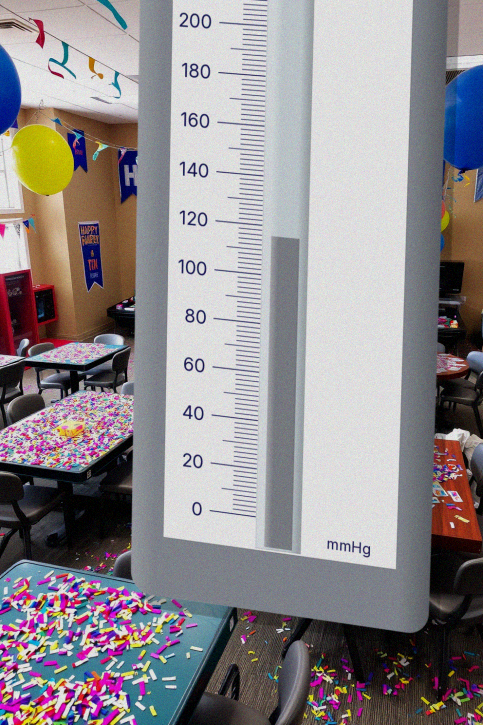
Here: 116 mmHg
